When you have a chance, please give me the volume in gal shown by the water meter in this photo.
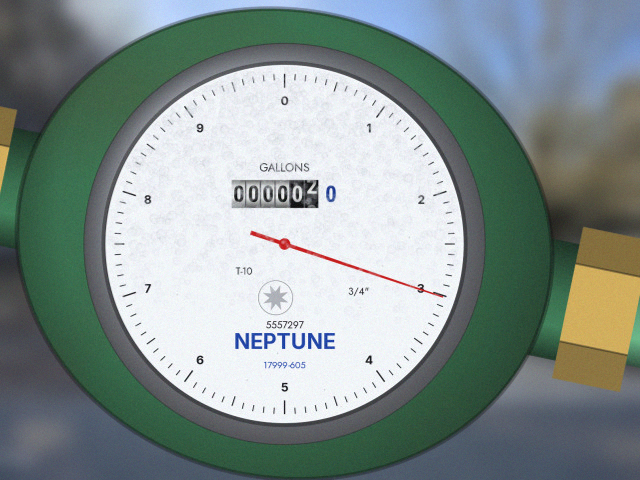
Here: 23.0 gal
